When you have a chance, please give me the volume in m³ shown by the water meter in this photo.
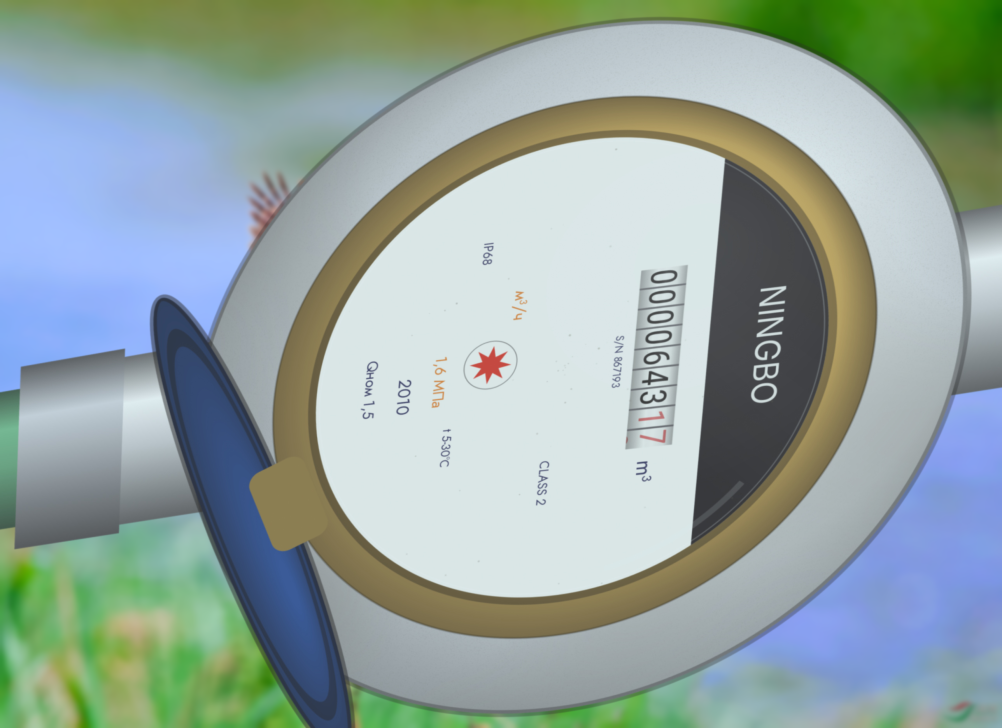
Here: 643.17 m³
